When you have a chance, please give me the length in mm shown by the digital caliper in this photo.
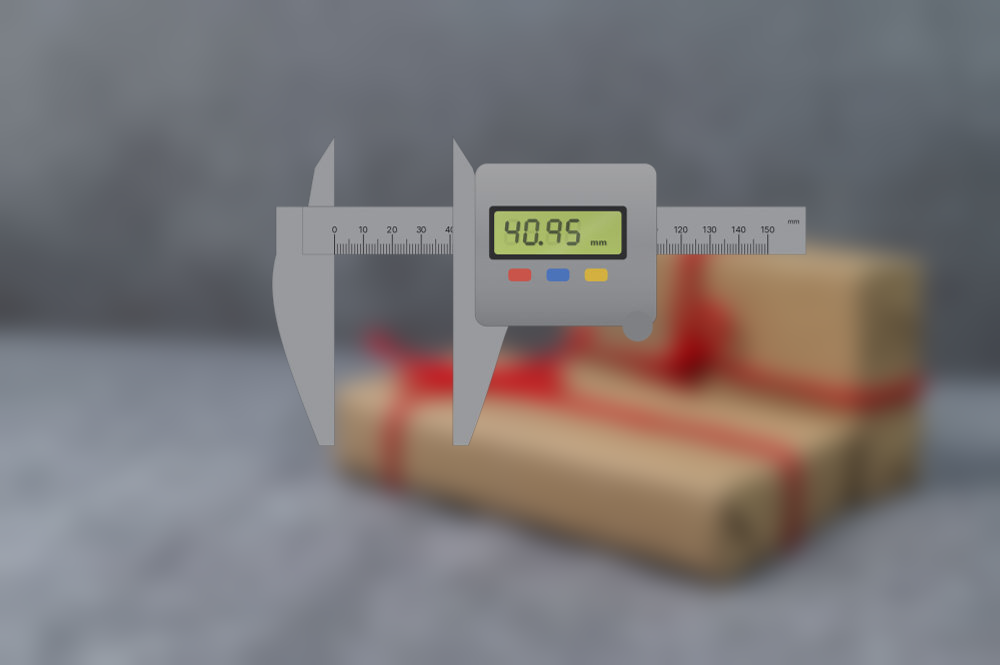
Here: 40.95 mm
